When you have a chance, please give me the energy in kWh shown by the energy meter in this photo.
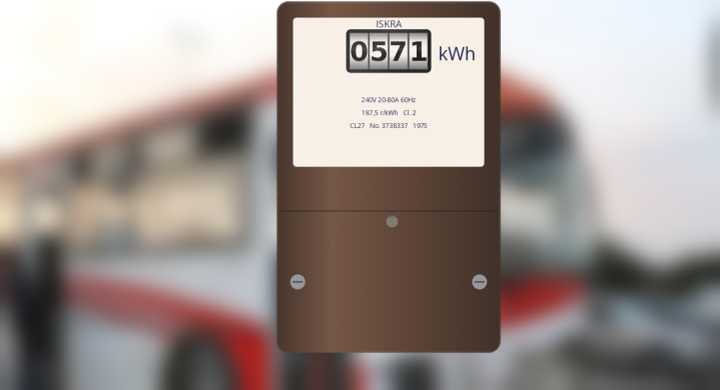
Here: 571 kWh
